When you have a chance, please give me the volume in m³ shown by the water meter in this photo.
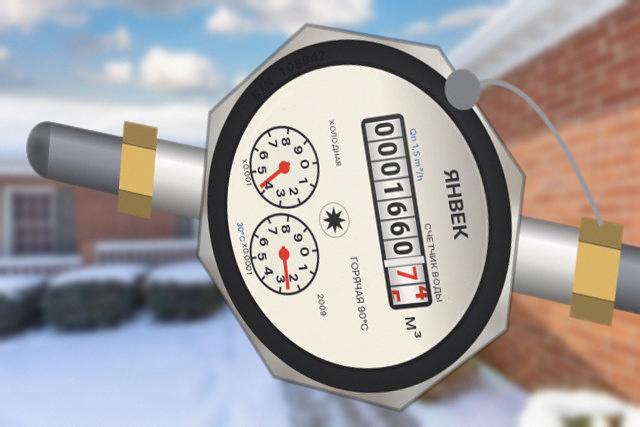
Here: 1660.7442 m³
